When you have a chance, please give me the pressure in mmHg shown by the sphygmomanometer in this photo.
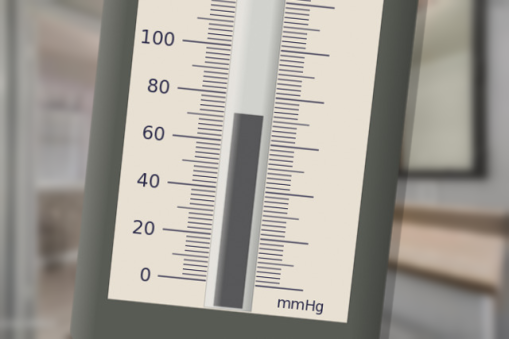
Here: 72 mmHg
